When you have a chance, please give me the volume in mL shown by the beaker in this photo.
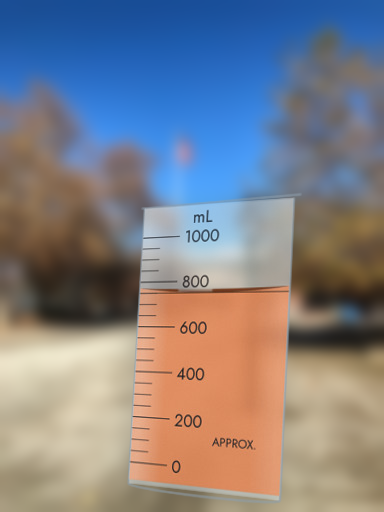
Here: 750 mL
